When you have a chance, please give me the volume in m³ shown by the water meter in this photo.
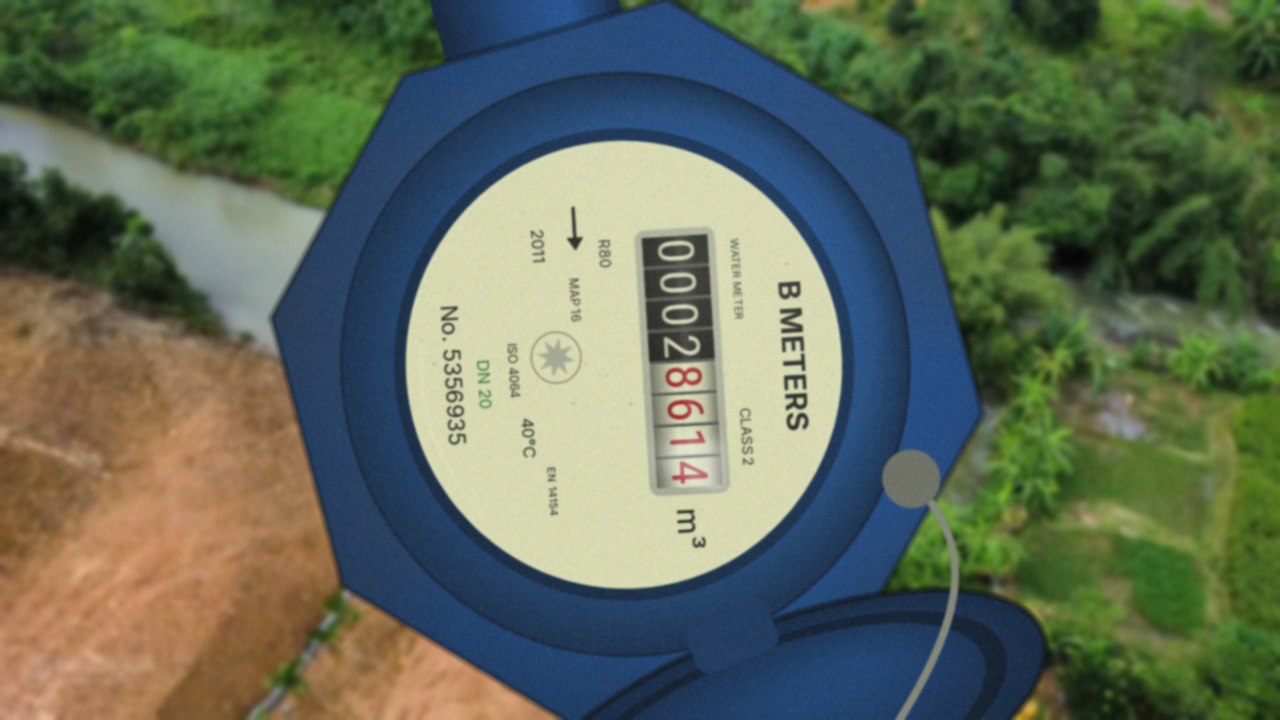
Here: 2.8614 m³
